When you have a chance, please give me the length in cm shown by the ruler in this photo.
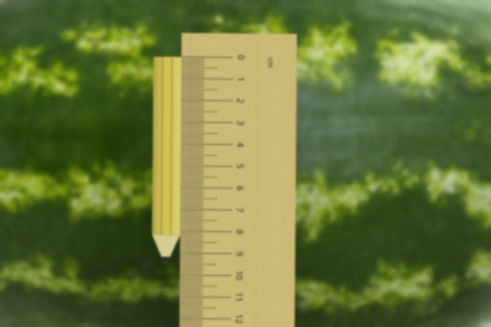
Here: 9.5 cm
